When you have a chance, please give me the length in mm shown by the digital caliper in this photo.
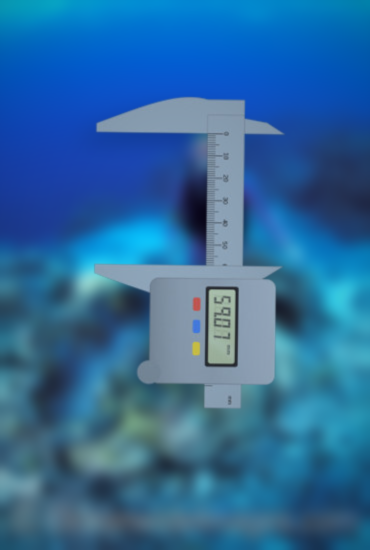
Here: 59.07 mm
